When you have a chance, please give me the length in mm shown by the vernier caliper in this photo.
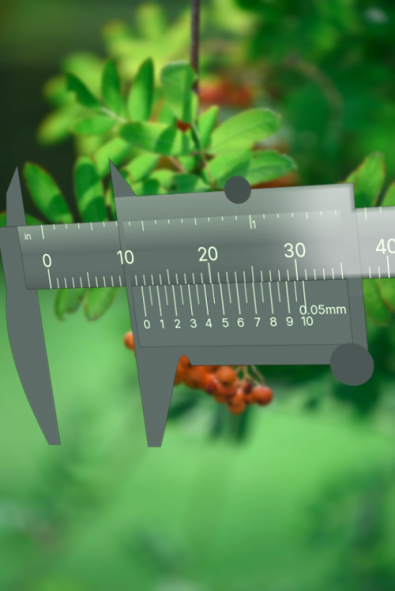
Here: 11.6 mm
